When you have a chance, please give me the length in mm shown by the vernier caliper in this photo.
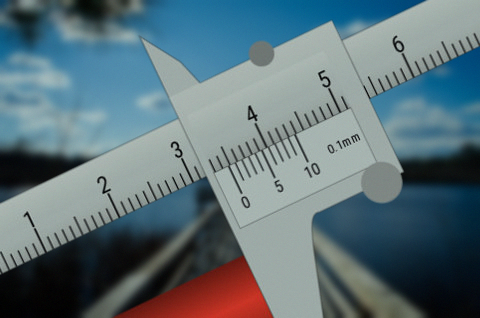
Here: 34.8 mm
